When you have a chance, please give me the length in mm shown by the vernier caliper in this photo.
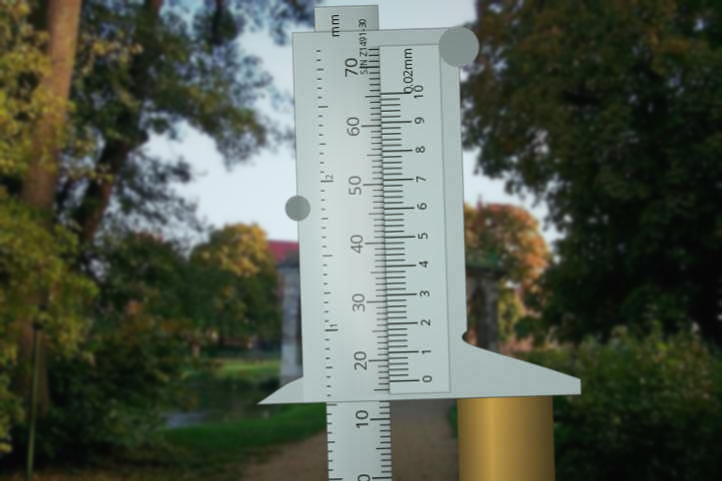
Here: 16.4 mm
